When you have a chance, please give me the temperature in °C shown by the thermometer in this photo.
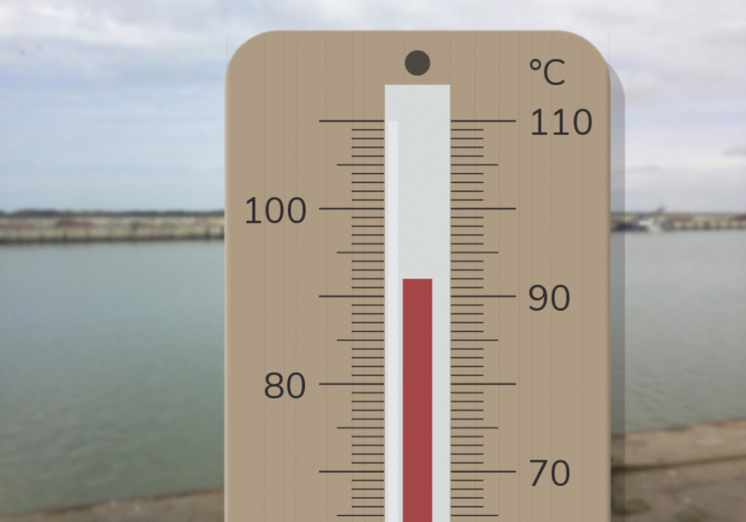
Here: 92 °C
